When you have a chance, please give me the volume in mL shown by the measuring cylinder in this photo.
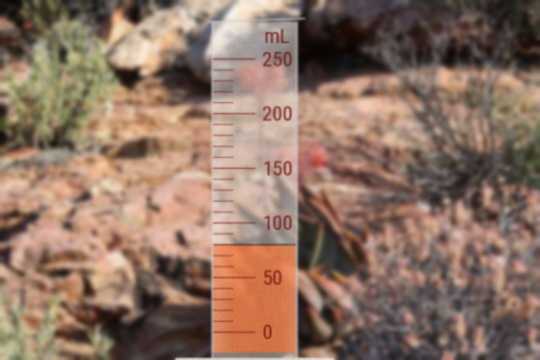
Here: 80 mL
